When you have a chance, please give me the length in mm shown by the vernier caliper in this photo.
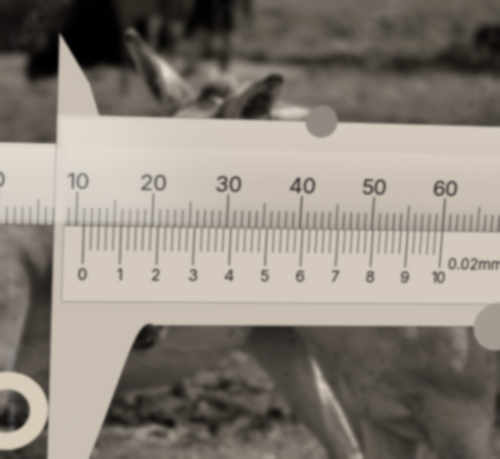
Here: 11.0 mm
